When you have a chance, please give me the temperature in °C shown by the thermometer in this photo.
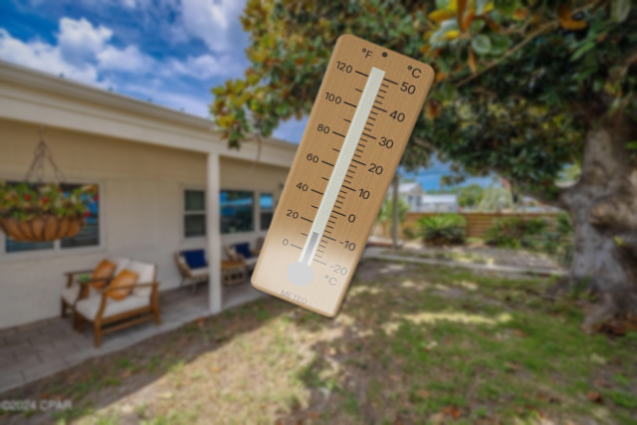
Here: -10 °C
